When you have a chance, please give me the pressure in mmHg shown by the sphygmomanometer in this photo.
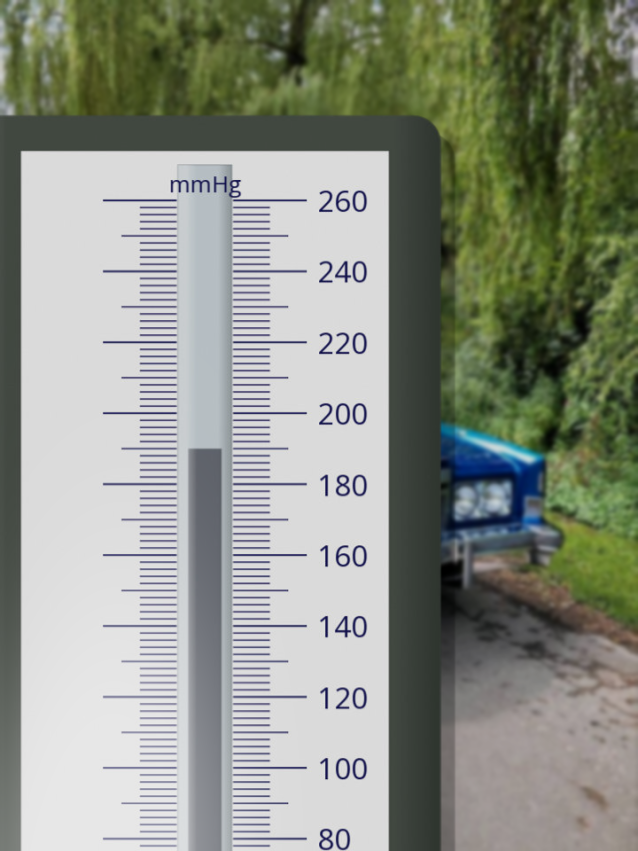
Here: 190 mmHg
